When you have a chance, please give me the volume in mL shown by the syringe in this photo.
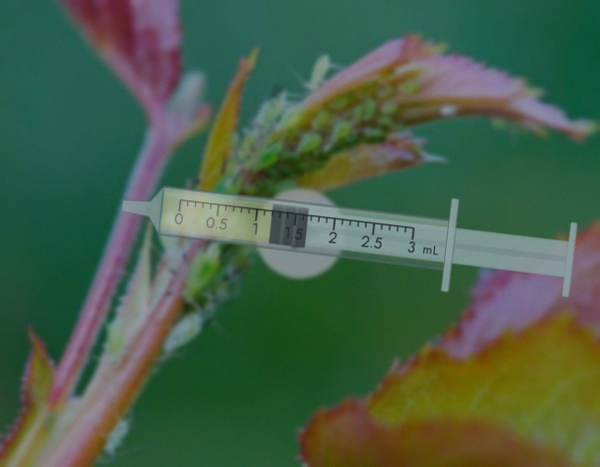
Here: 1.2 mL
